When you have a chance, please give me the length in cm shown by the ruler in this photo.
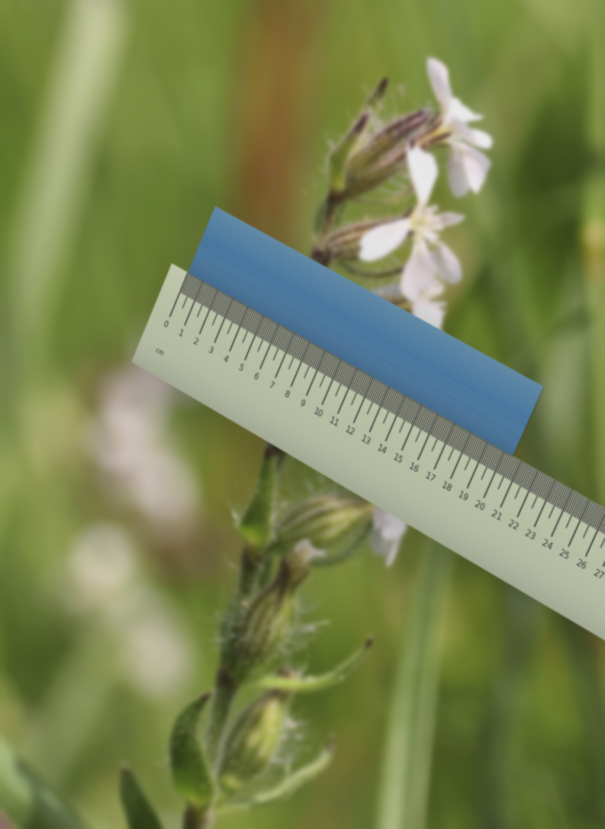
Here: 20.5 cm
